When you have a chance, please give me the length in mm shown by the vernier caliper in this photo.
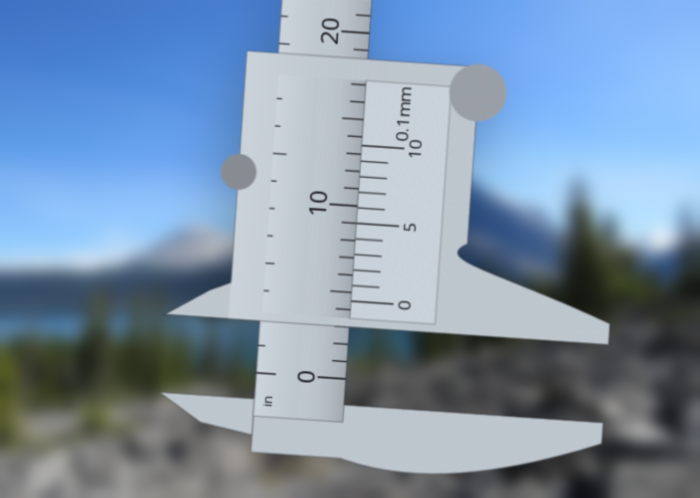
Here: 4.5 mm
